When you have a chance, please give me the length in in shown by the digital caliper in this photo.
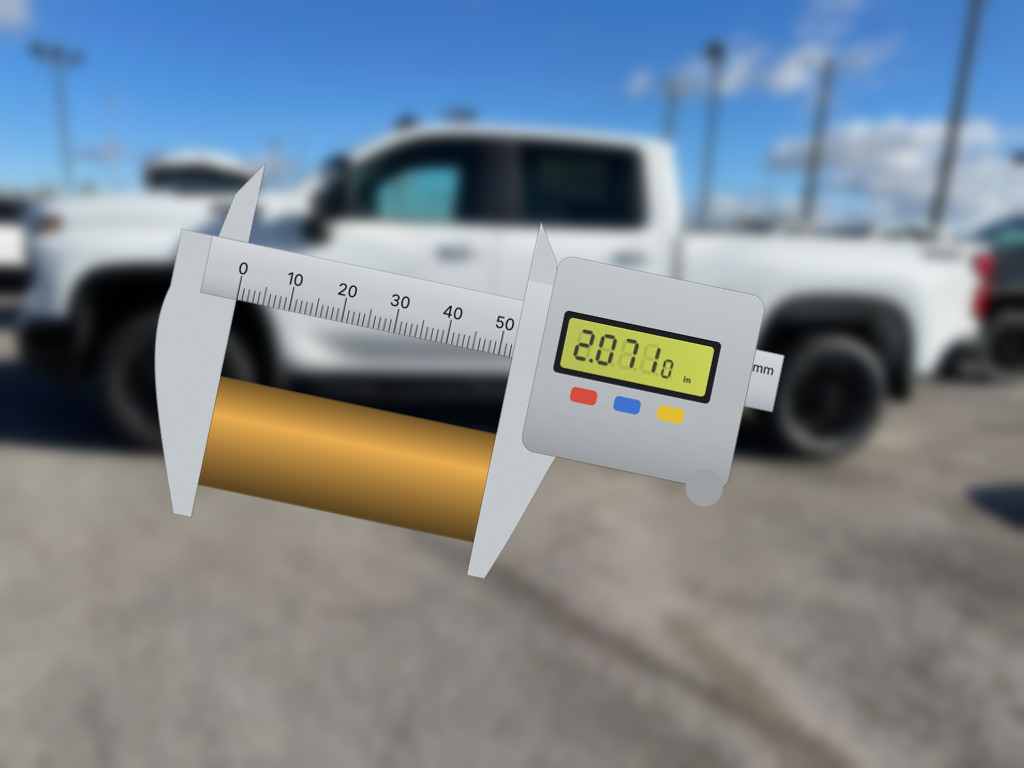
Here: 2.0710 in
